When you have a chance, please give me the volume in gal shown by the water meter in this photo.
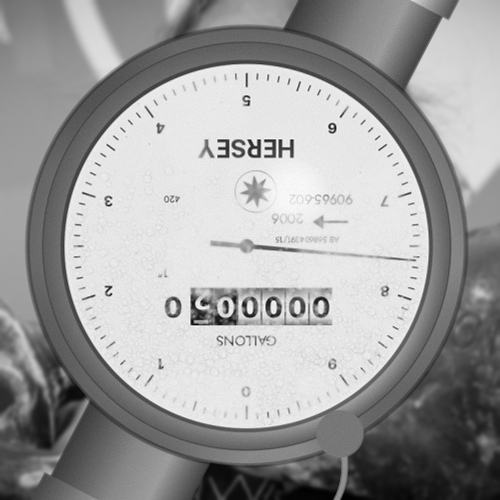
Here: 17.6 gal
